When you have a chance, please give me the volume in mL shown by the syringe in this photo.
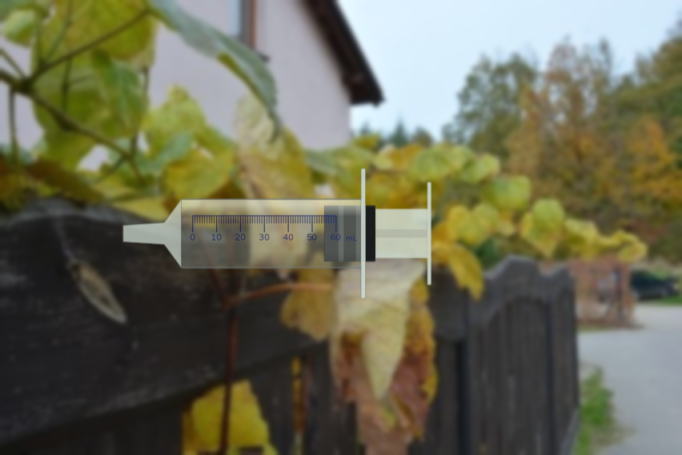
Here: 55 mL
